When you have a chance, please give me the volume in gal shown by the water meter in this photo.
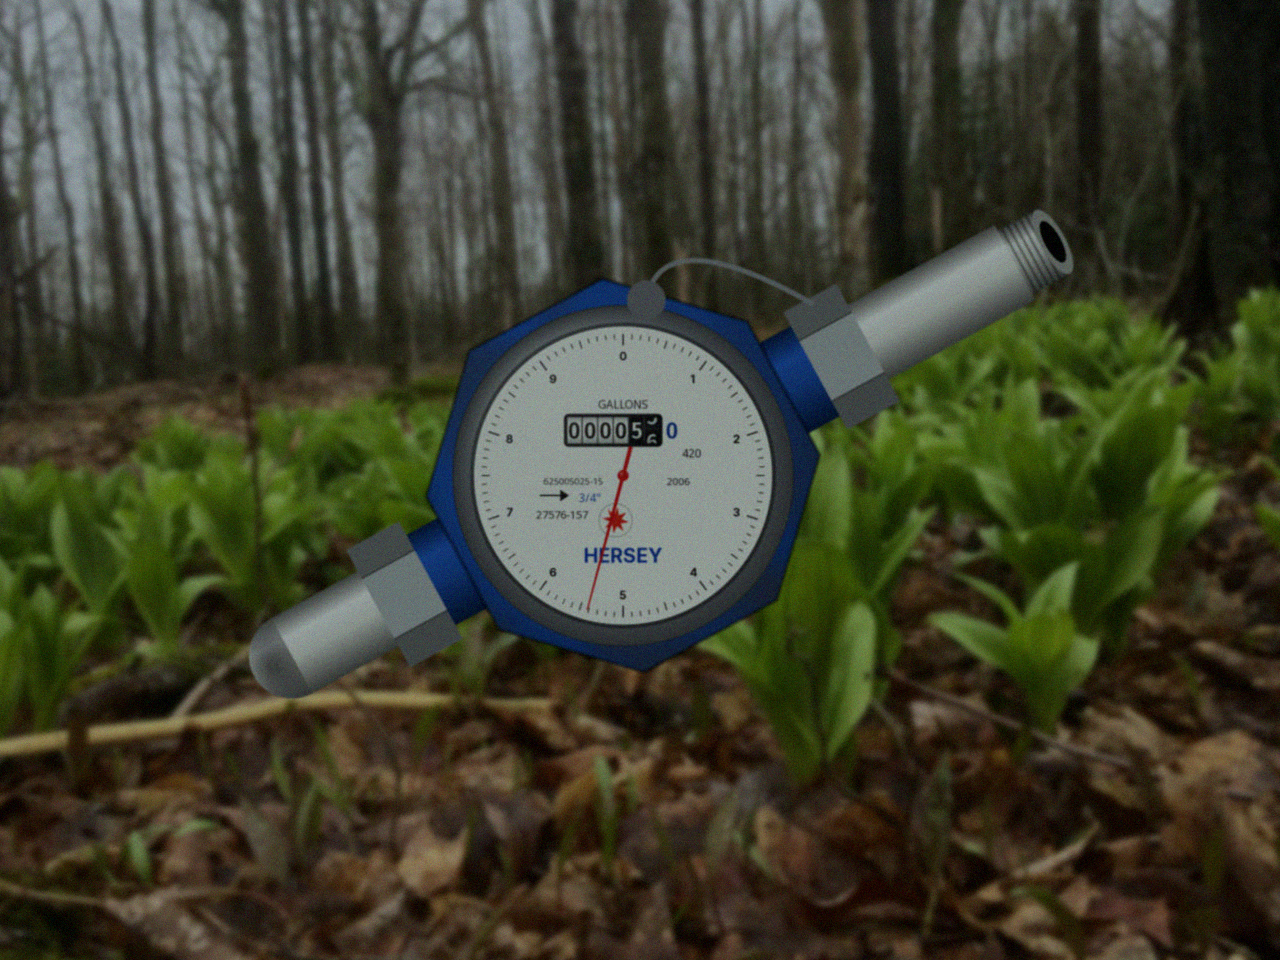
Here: 555.4 gal
